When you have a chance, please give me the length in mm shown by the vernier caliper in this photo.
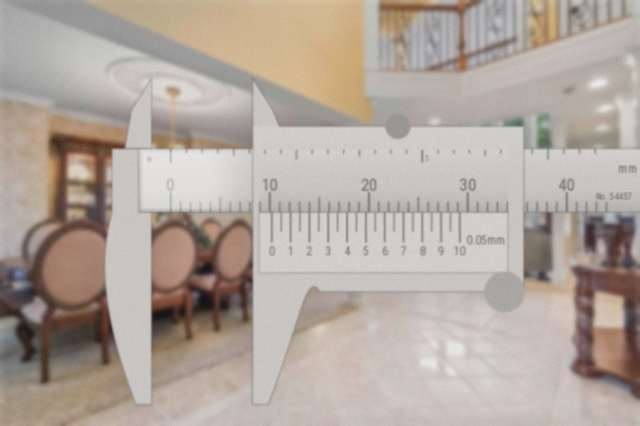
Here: 10.2 mm
